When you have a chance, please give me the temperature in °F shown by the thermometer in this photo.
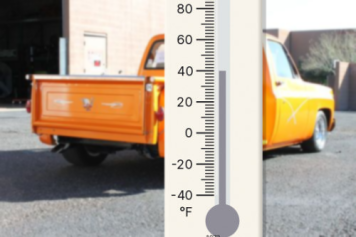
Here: 40 °F
